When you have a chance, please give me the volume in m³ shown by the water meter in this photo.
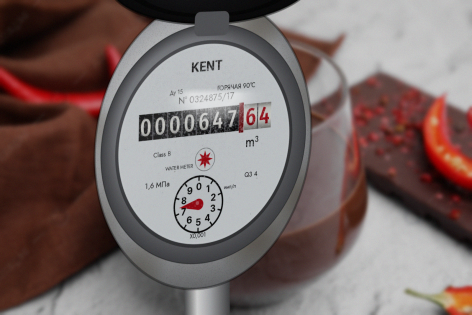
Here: 647.647 m³
